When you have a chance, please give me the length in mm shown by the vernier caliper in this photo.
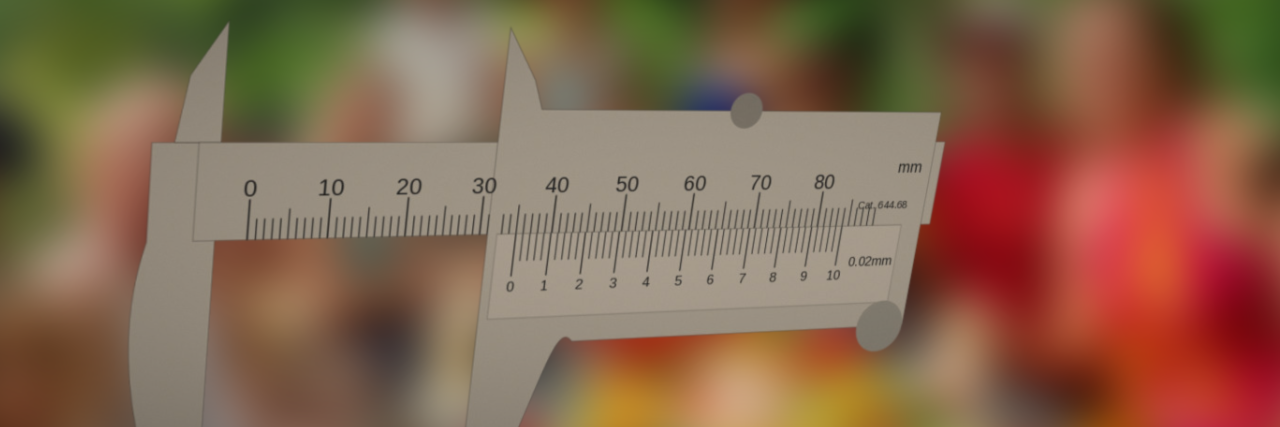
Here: 35.0 mm
